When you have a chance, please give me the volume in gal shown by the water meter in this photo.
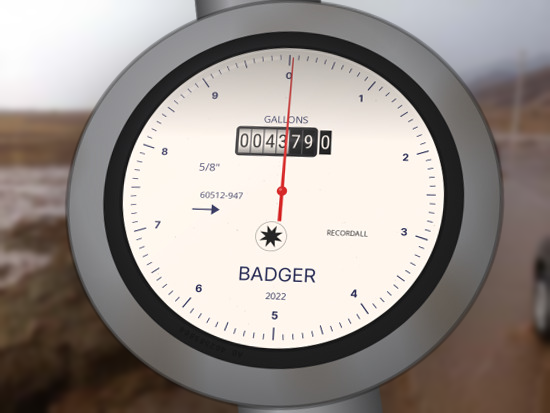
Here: 43790.0 gal
